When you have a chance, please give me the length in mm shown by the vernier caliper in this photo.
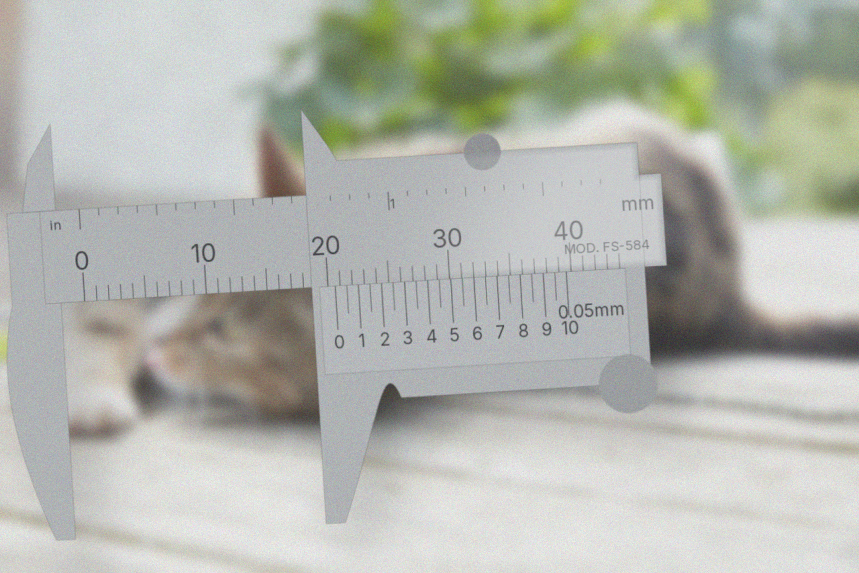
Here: 20.6 mm
